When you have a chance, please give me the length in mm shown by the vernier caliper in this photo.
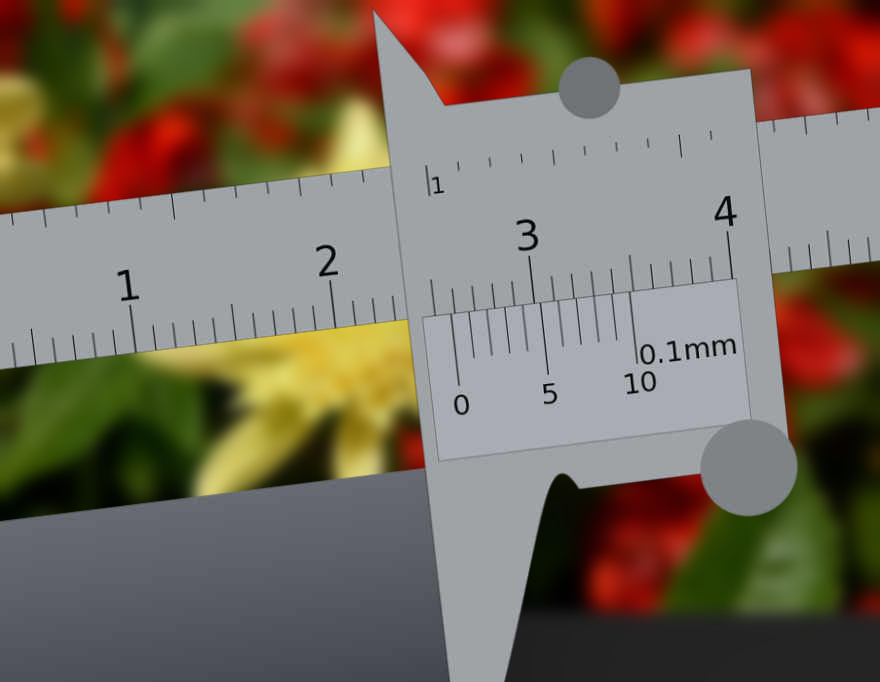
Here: 25.8 mm
